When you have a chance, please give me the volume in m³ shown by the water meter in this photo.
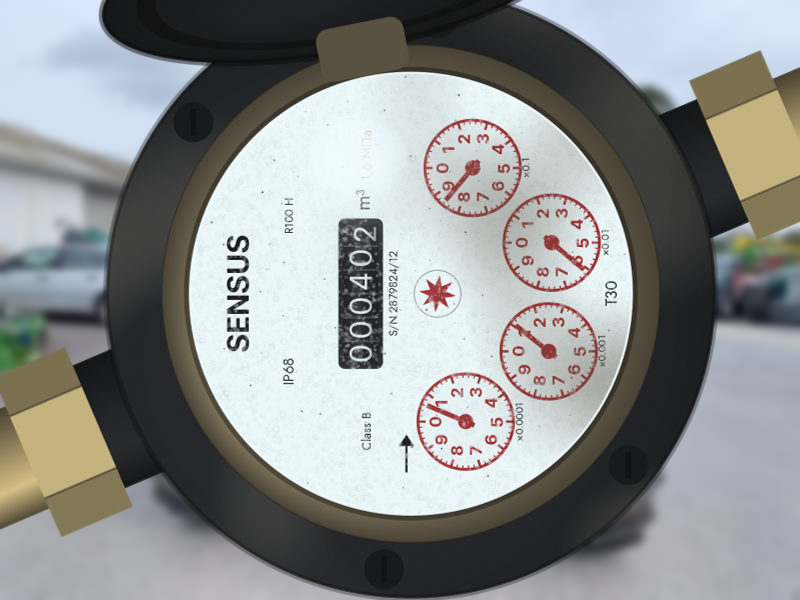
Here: 401.8610 m³
